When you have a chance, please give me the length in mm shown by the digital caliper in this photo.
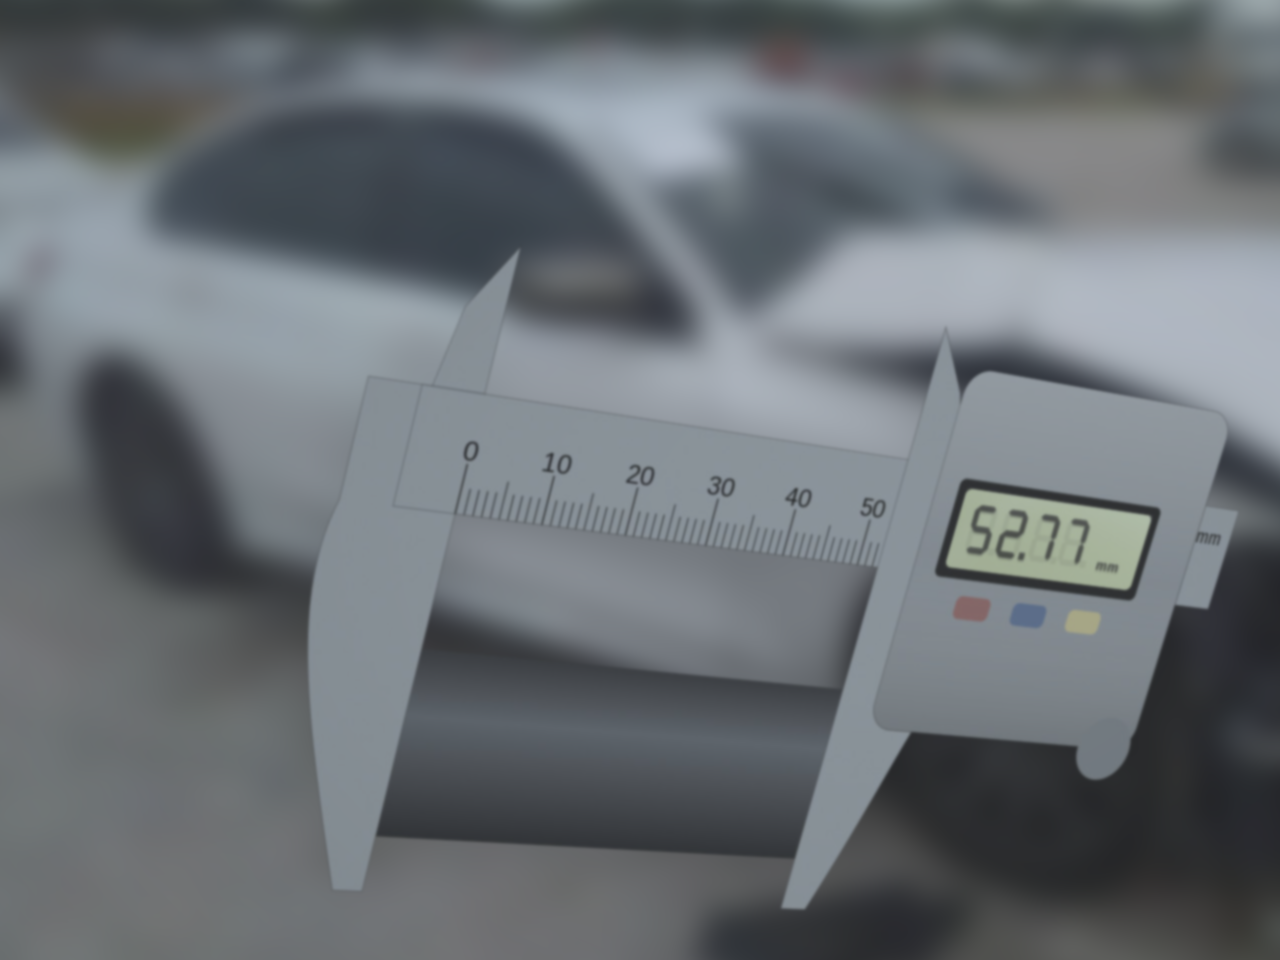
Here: 52.77 mm
